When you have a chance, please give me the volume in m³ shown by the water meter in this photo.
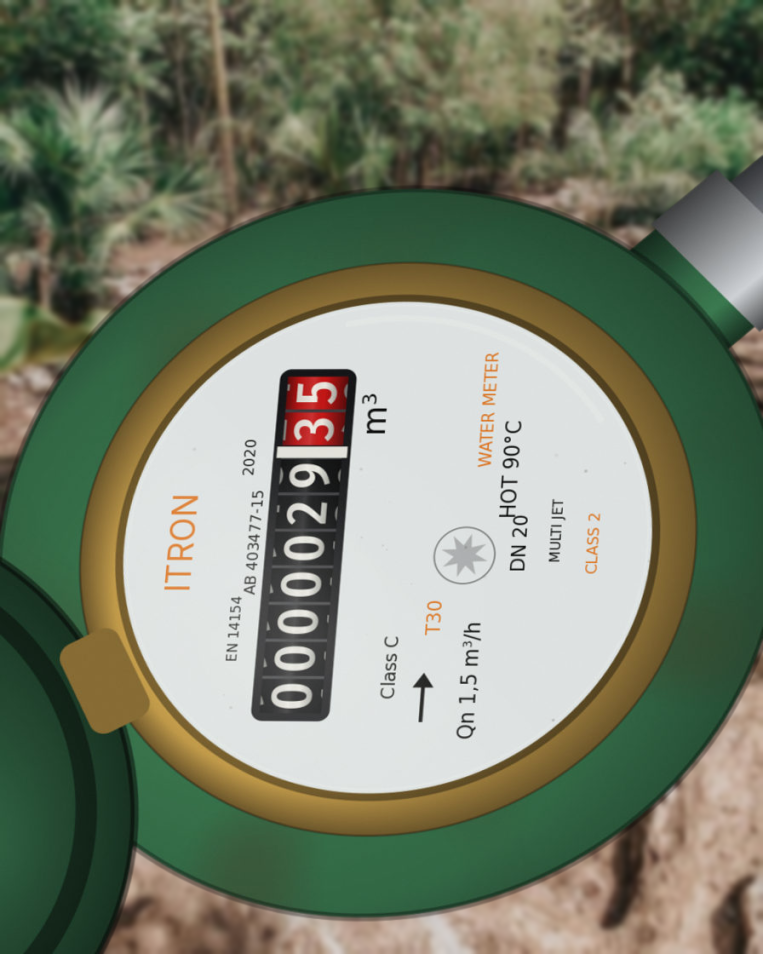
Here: 29.35 m³
